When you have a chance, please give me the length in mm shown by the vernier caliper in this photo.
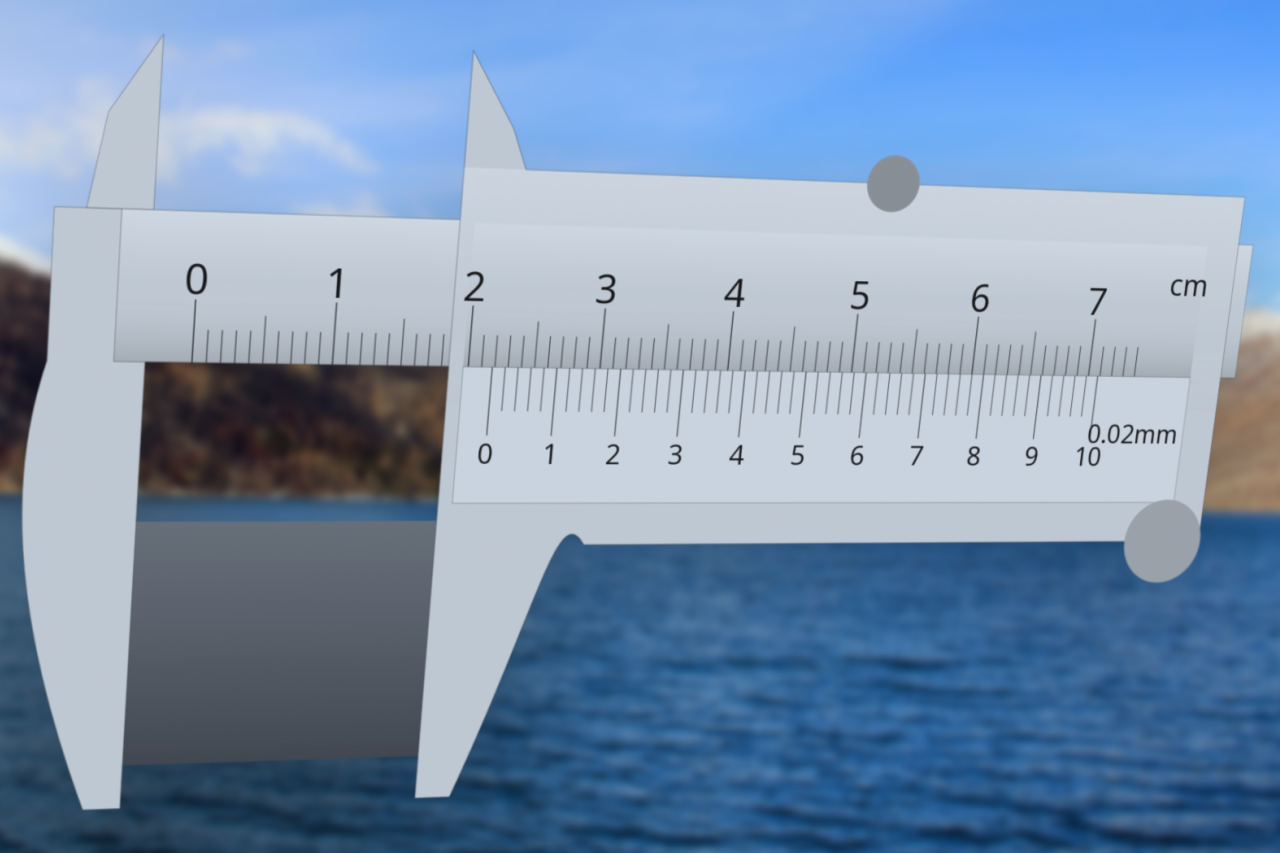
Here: 21.8 mm
